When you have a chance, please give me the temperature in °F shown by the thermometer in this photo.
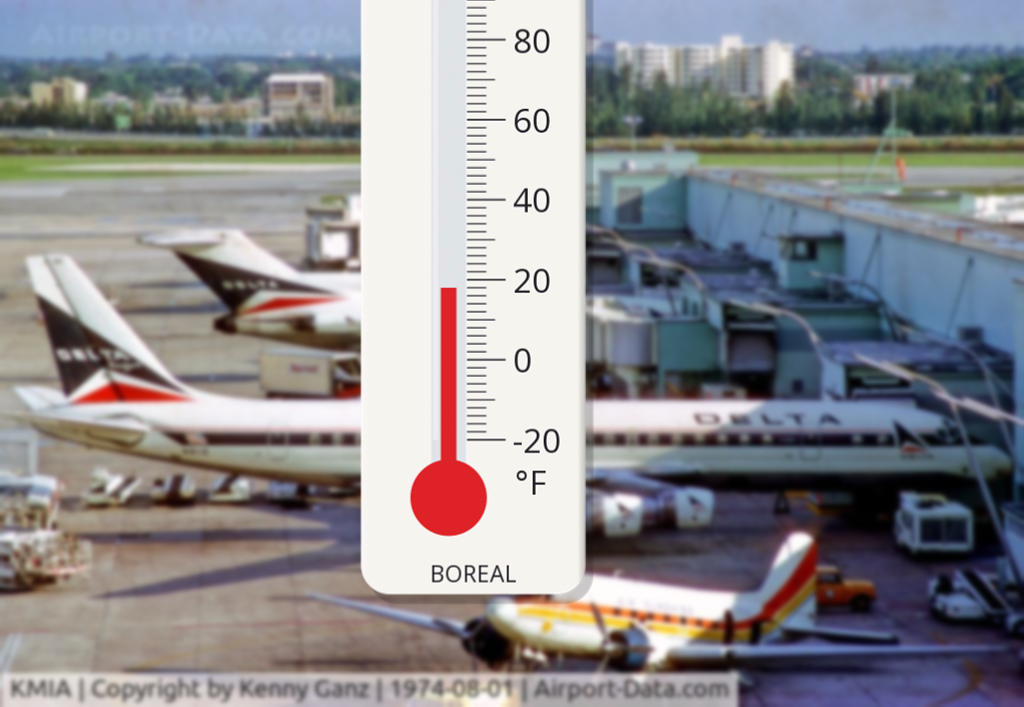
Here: 18 °F
